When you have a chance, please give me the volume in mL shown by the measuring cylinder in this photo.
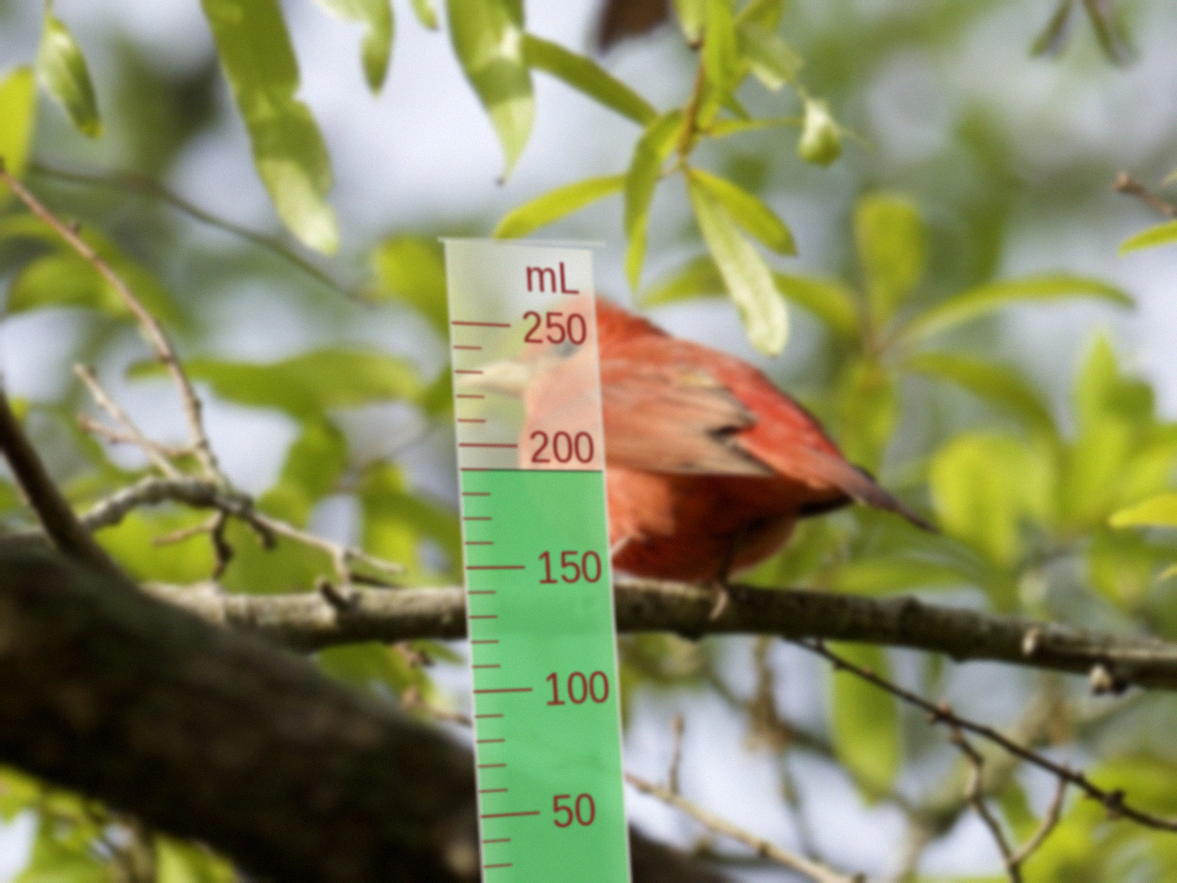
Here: 190 mL
